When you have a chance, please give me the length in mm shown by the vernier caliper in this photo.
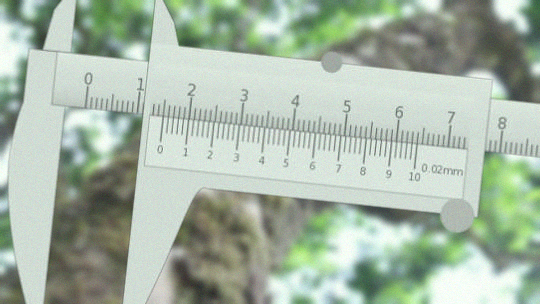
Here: 15.0 mm
